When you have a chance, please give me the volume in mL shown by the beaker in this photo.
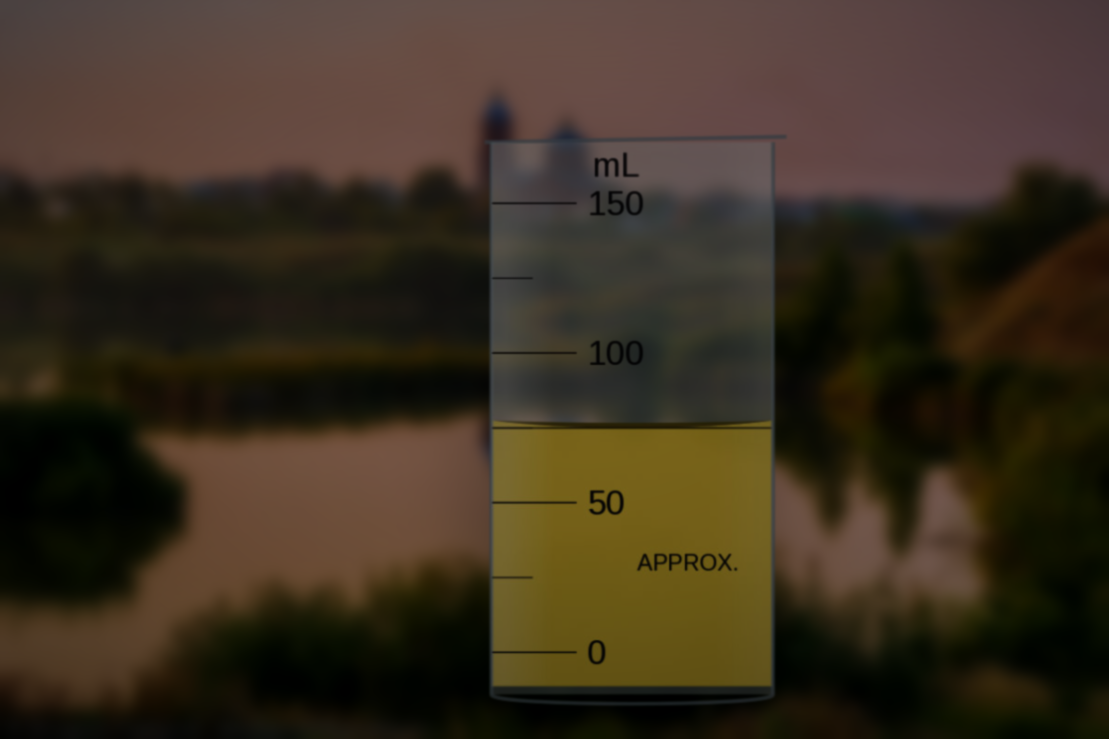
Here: 75 mL
